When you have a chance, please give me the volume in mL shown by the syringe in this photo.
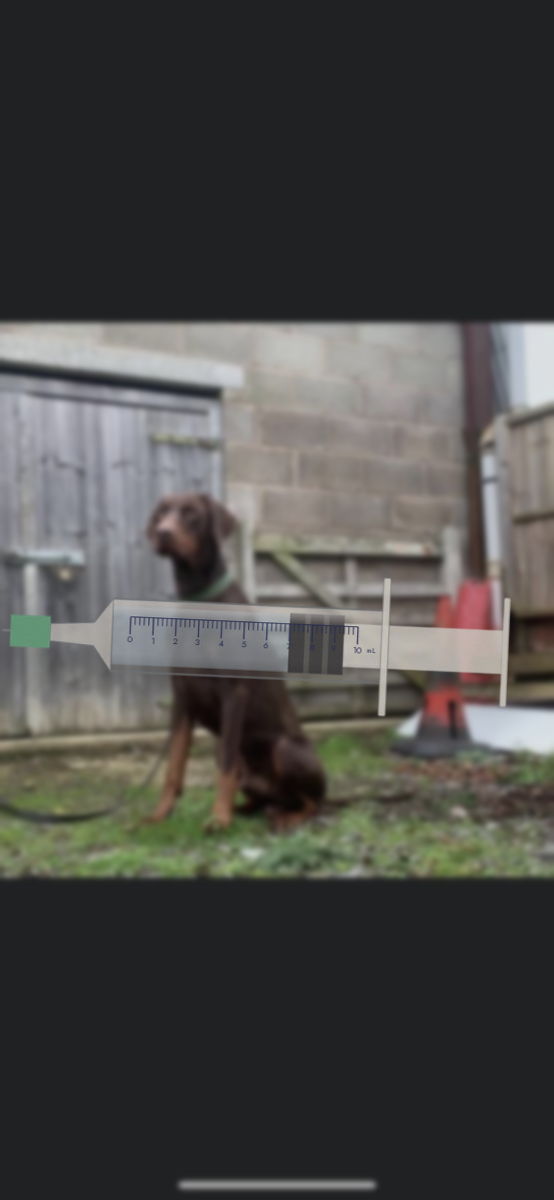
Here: 7 mL
